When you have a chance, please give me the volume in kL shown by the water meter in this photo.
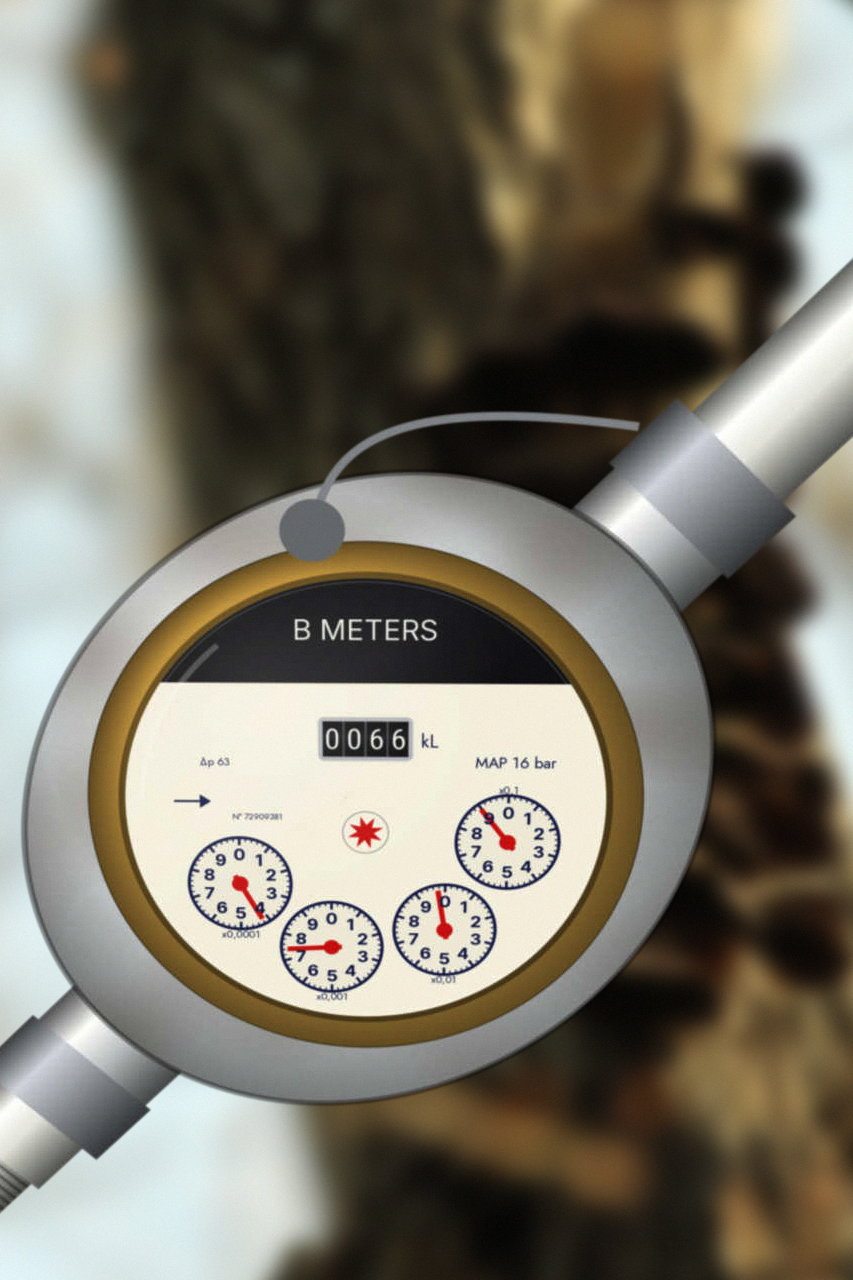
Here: 66.8974 kL
